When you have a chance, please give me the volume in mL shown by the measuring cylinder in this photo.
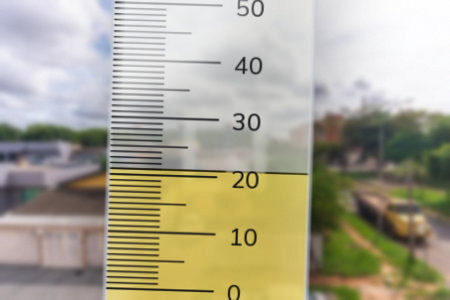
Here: 21 mL
